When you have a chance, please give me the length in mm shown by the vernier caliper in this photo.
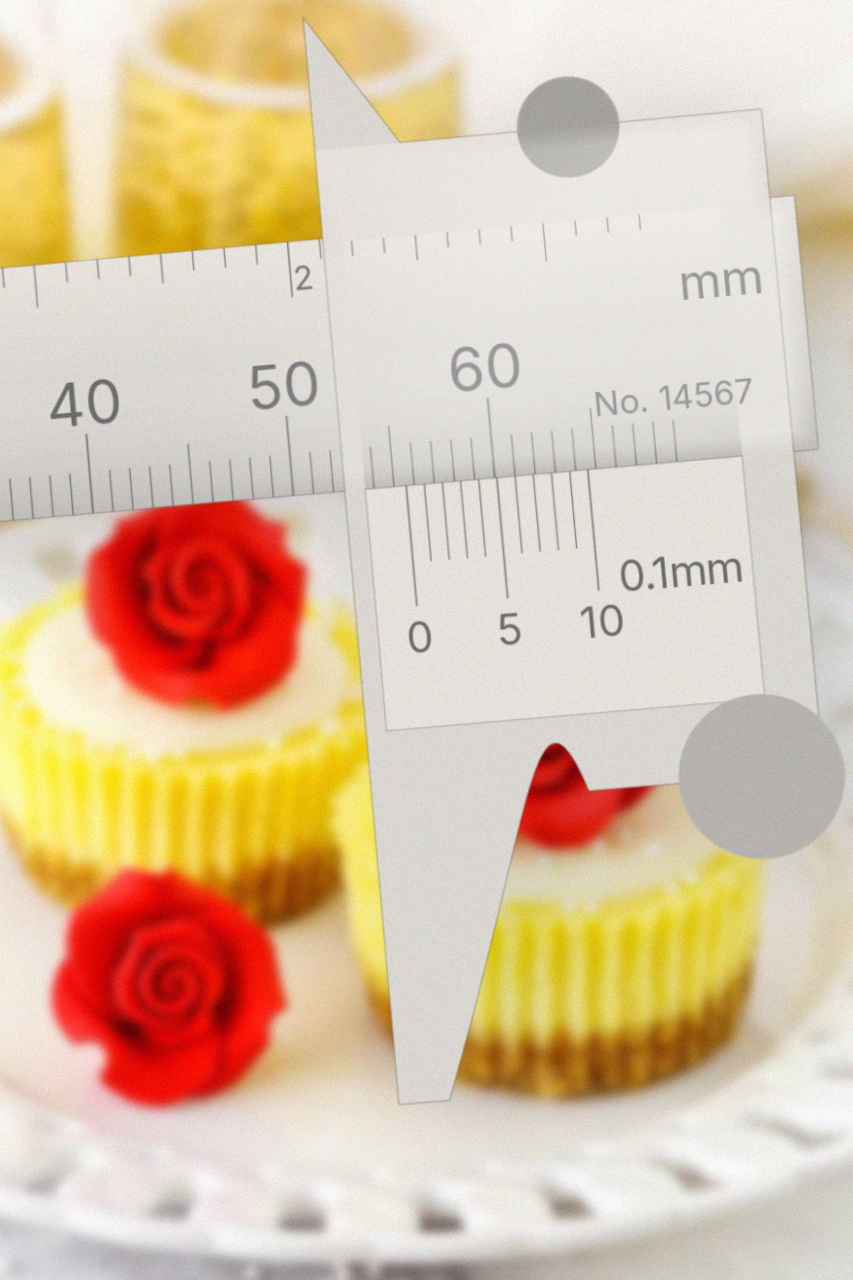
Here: 55.6 mm
